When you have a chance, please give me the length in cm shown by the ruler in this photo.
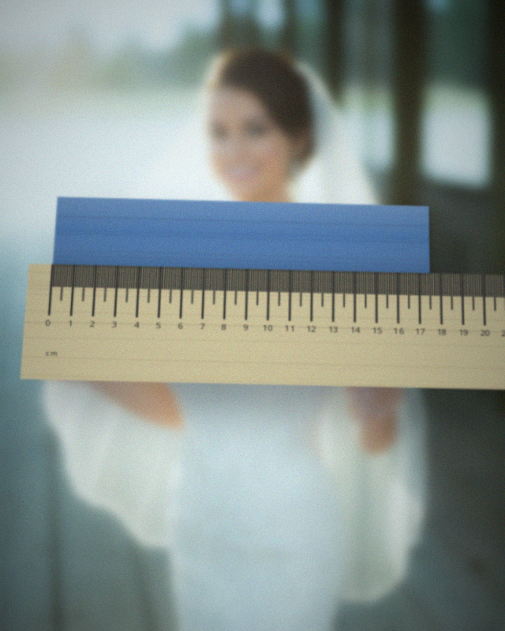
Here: 17.5 cm
